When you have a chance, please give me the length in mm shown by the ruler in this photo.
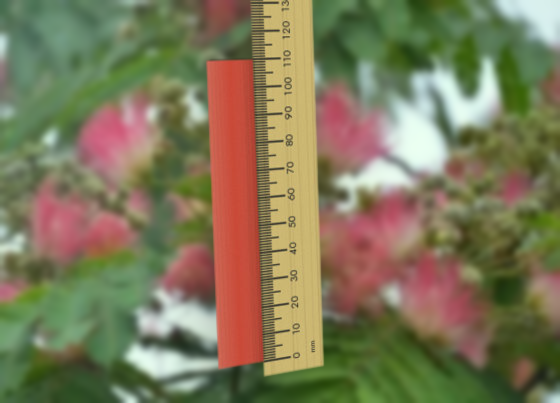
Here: 110 mm
